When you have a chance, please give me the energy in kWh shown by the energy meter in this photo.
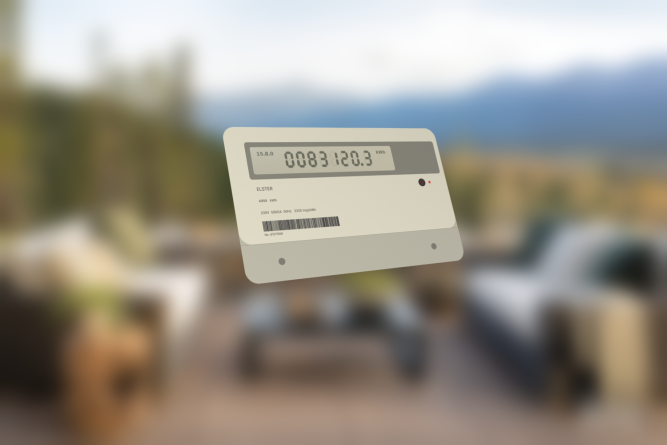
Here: 83120.3 kWh
